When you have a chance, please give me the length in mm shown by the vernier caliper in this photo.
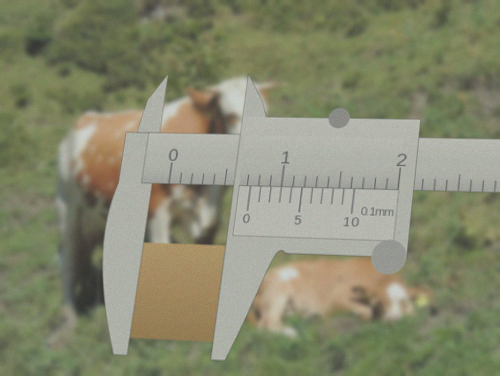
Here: 7.3 mm
